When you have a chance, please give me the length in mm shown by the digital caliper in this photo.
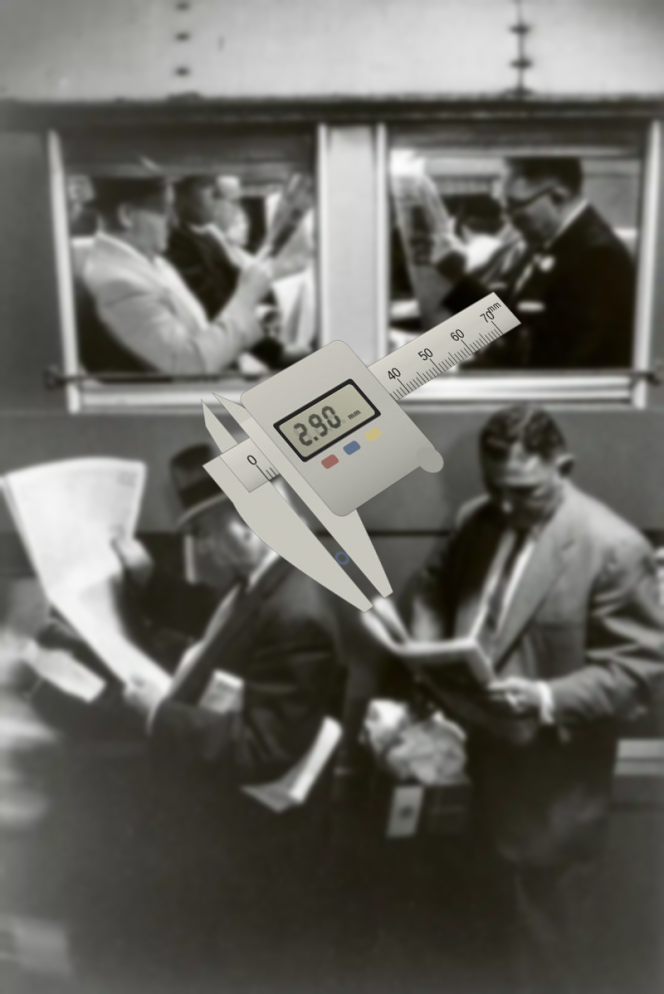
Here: 2.90 mm
